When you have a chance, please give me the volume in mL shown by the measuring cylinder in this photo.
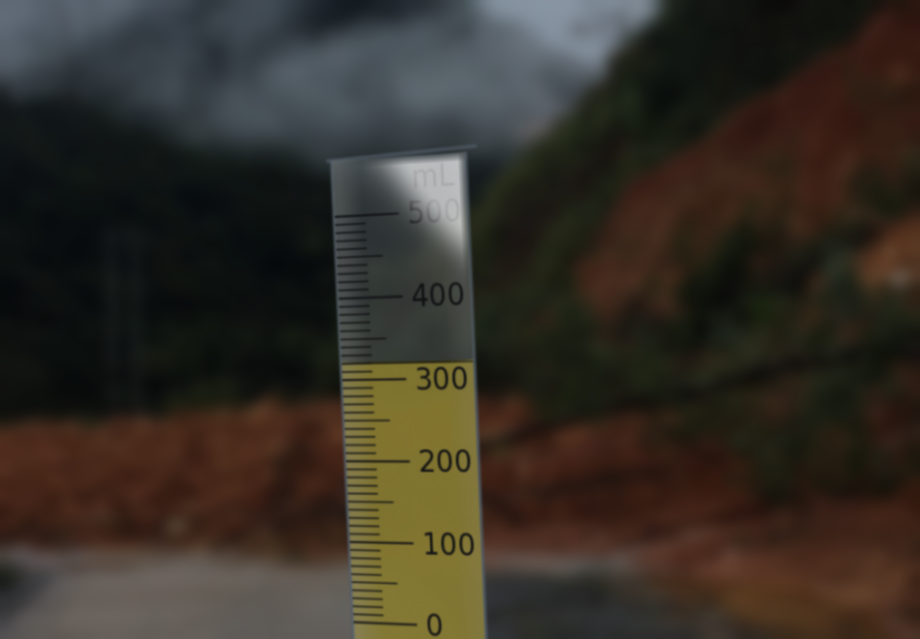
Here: 320 mL
